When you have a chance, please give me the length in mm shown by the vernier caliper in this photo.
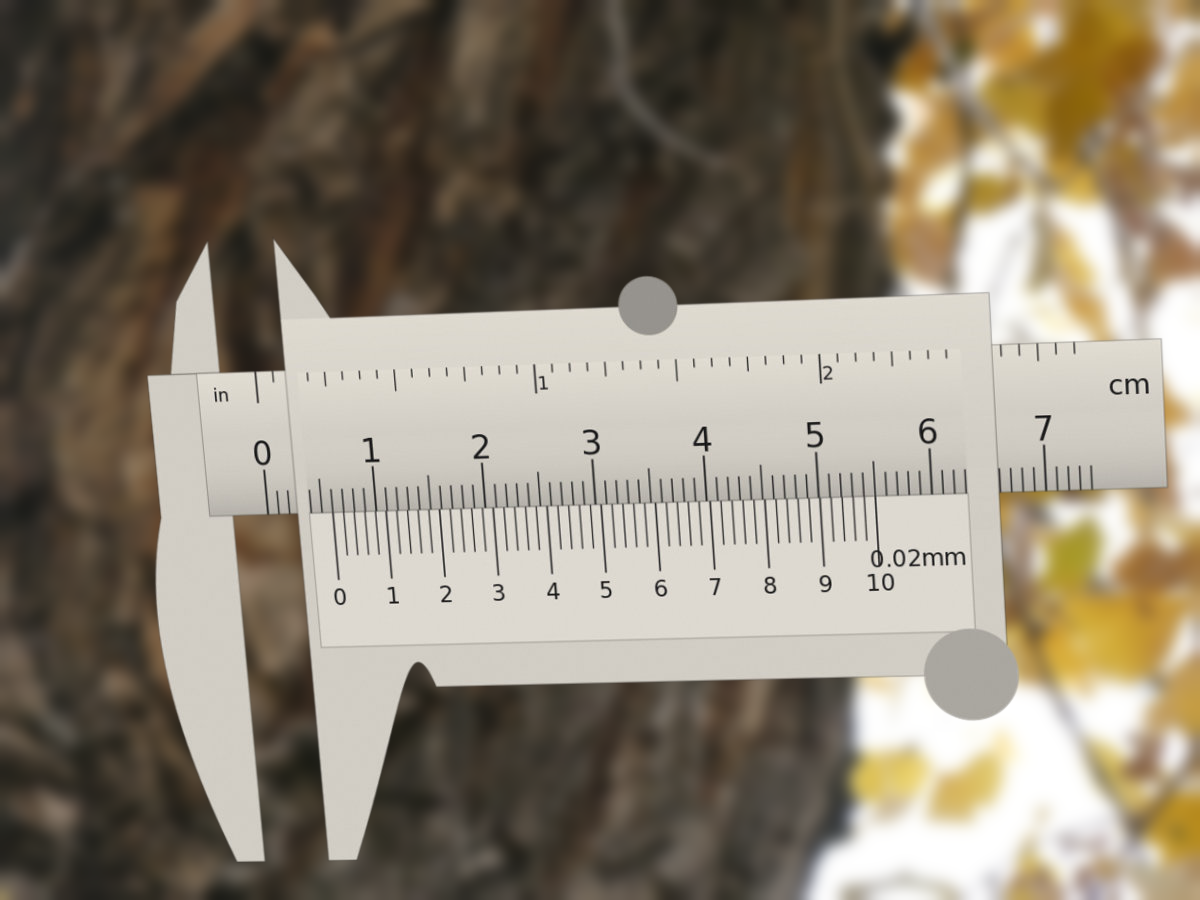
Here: 6.0 mm
